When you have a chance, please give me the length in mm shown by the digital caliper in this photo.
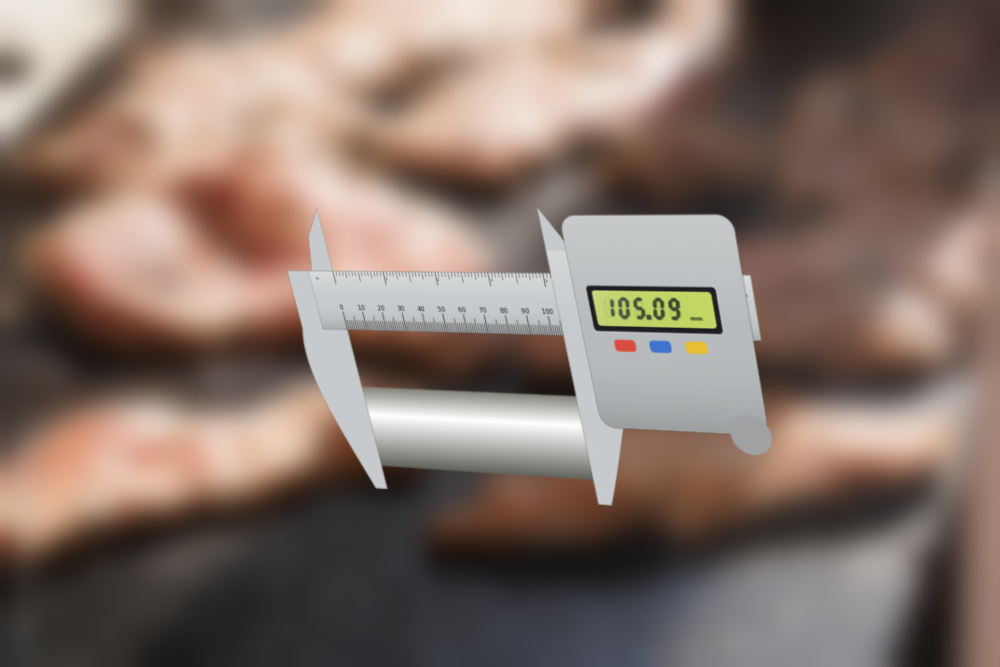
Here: 105.09 mm
